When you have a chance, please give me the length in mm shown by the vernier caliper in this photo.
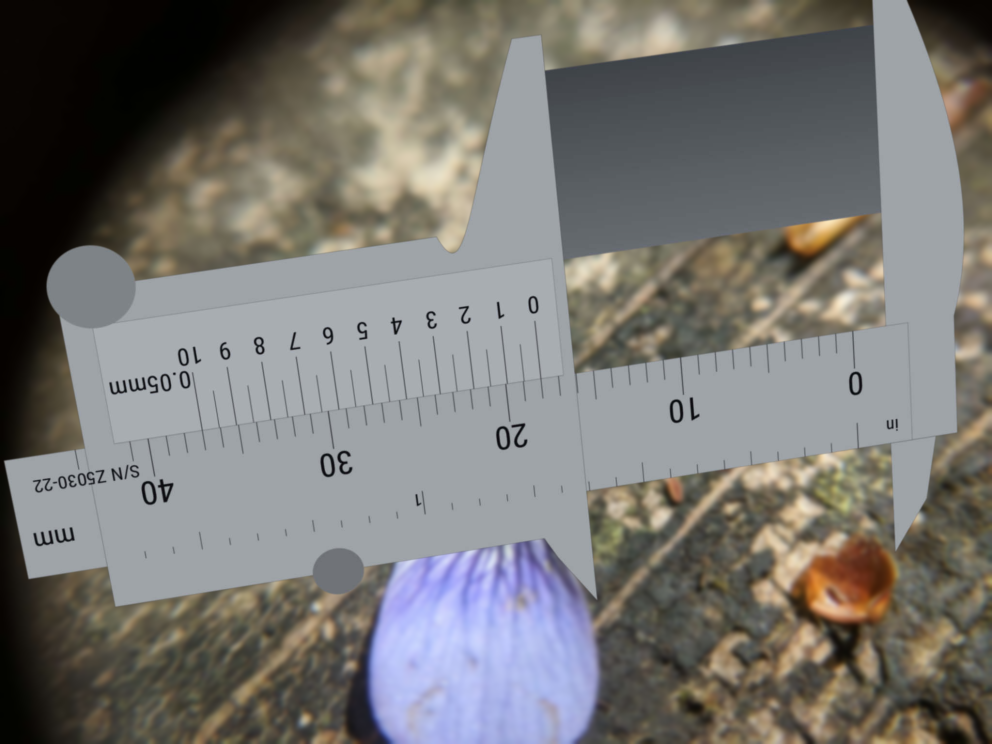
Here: 18.0 mm
